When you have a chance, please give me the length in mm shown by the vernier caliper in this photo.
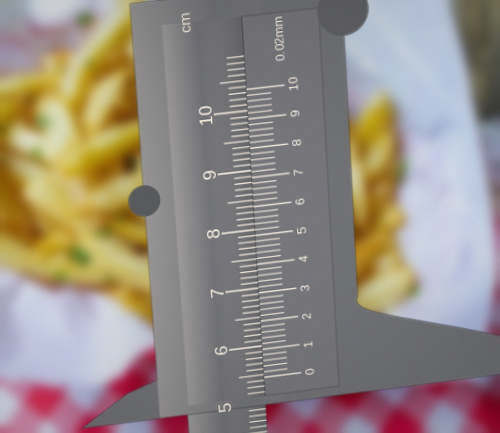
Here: 54.5 mm
